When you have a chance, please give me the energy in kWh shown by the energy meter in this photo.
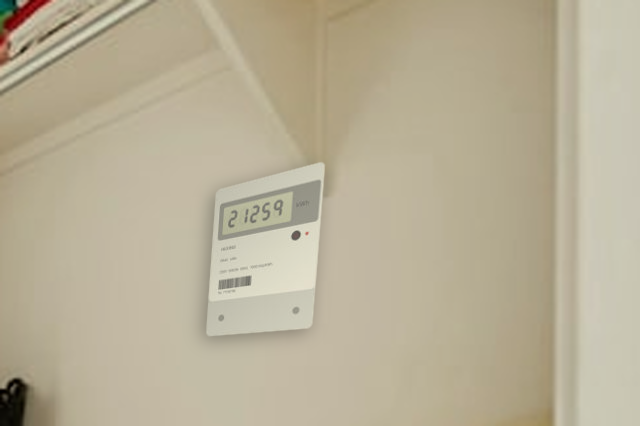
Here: 21259 kWh
